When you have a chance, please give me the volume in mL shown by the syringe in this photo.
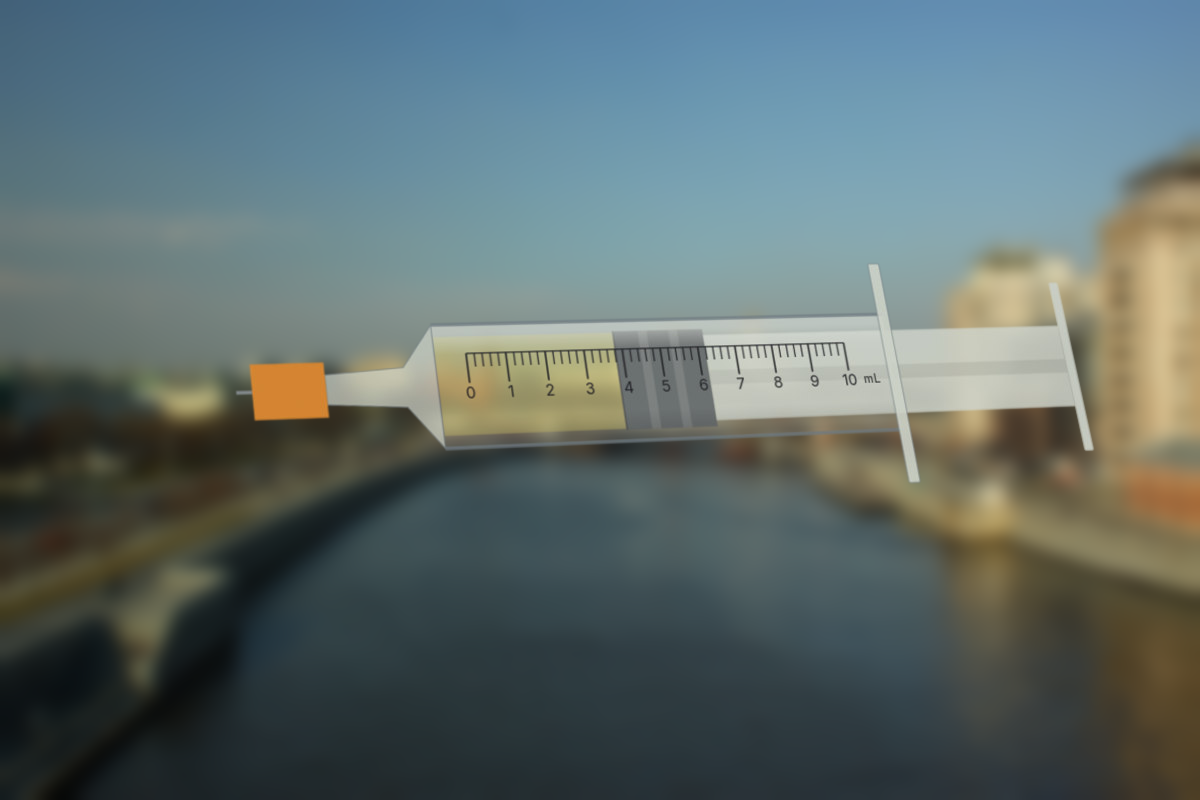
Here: 3.8 mL
